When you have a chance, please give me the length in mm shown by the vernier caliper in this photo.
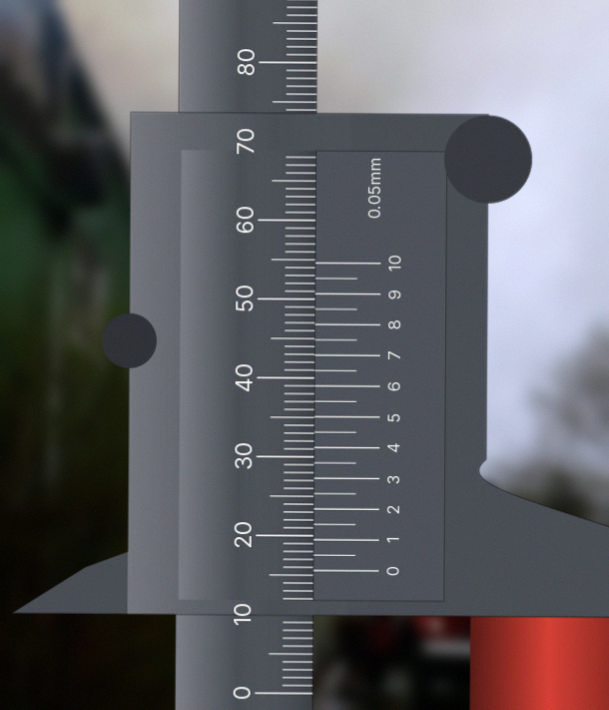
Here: 15.6 mm
